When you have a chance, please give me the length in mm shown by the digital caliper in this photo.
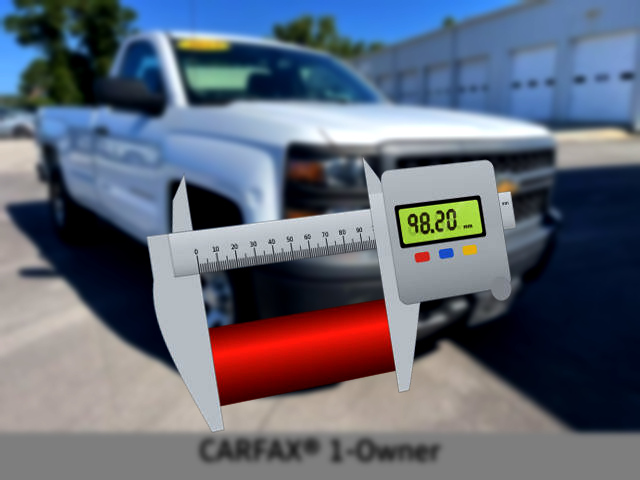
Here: 98.20 mm
